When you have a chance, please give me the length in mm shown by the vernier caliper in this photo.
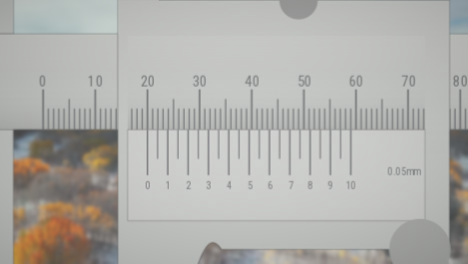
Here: 20.0 mm
